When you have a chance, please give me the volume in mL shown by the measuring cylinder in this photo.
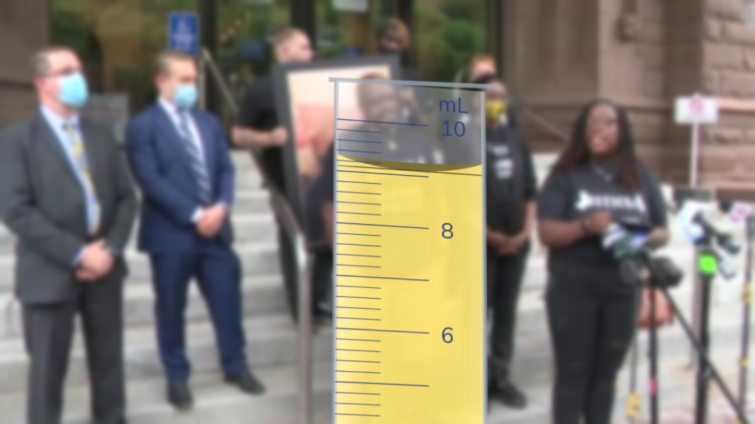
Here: 9.1 mL
